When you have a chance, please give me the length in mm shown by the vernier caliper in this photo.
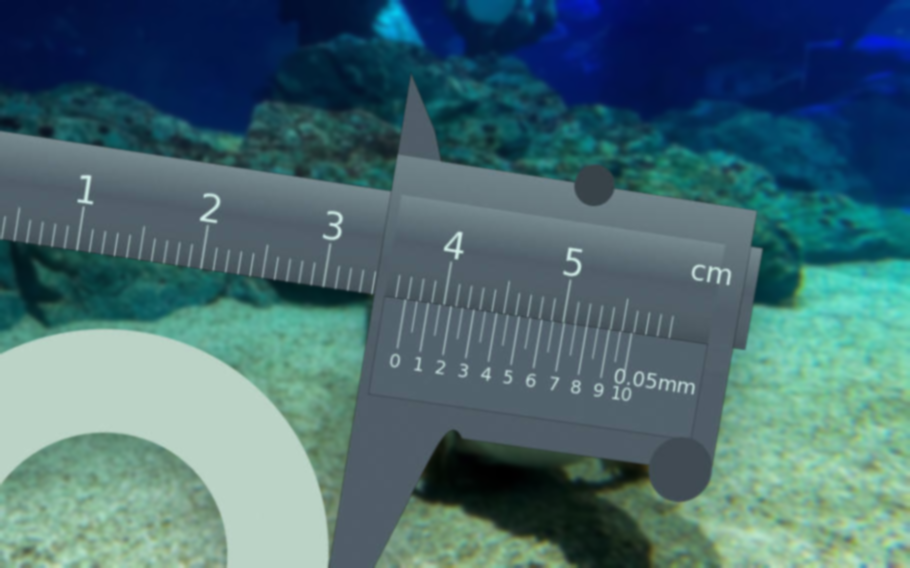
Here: 36.8 mm
